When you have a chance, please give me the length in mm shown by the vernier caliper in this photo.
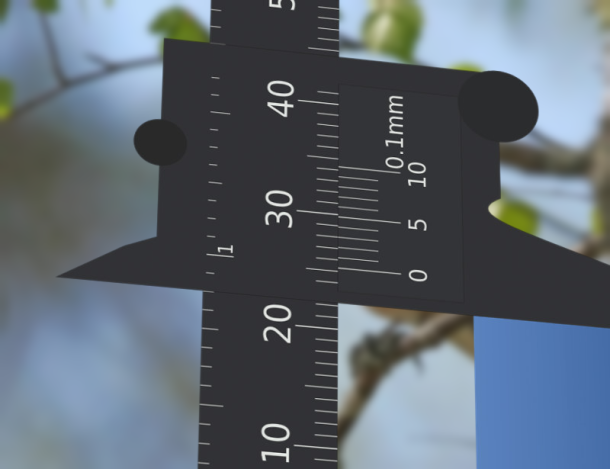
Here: 25.3 mm
